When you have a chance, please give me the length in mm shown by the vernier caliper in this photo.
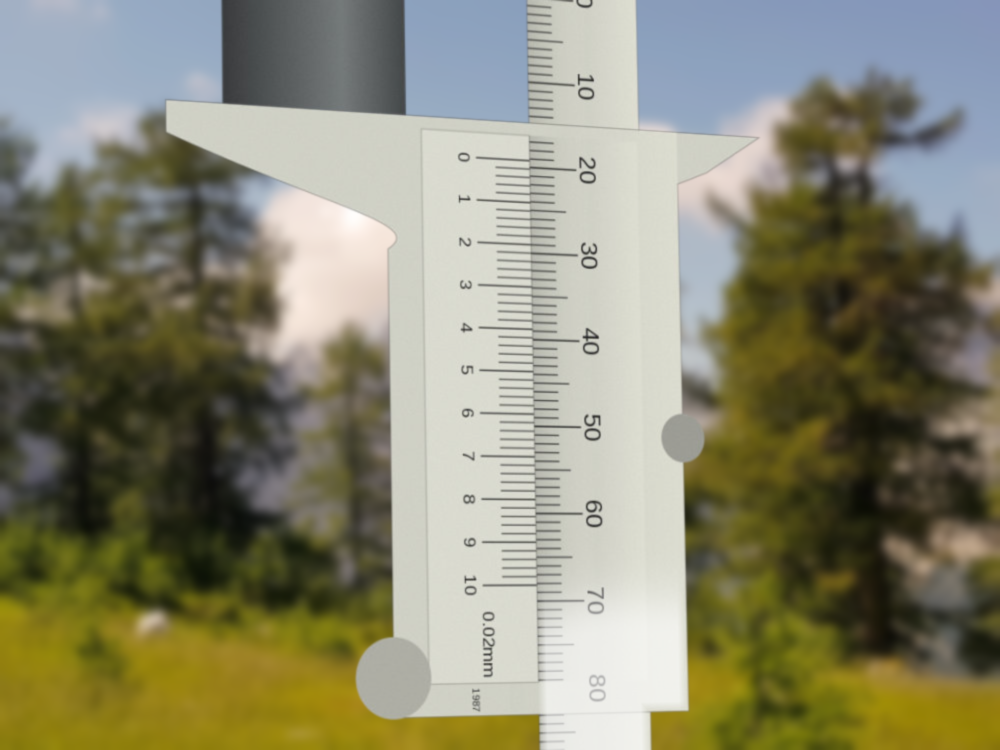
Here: 19.2 mm
